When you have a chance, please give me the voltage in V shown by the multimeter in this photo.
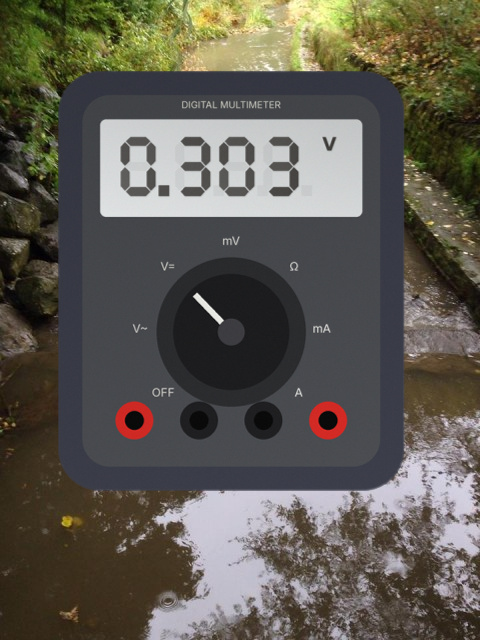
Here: 0.303 V
